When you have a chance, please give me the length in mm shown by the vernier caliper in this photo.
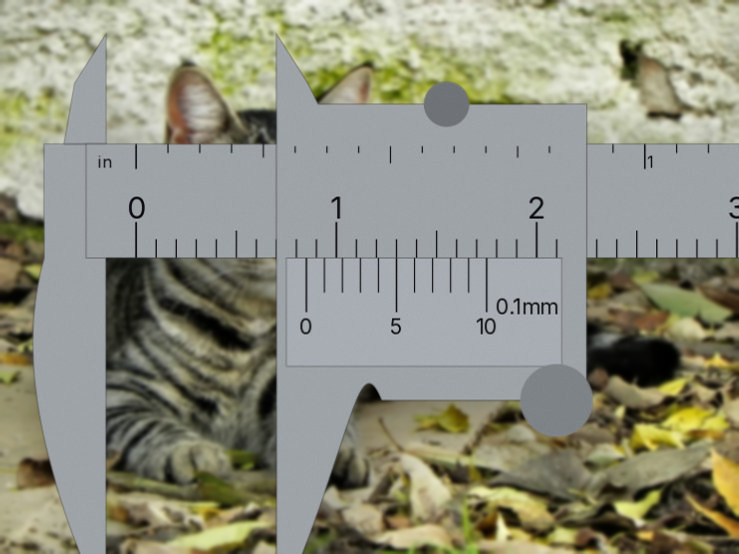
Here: 8.5 mm
